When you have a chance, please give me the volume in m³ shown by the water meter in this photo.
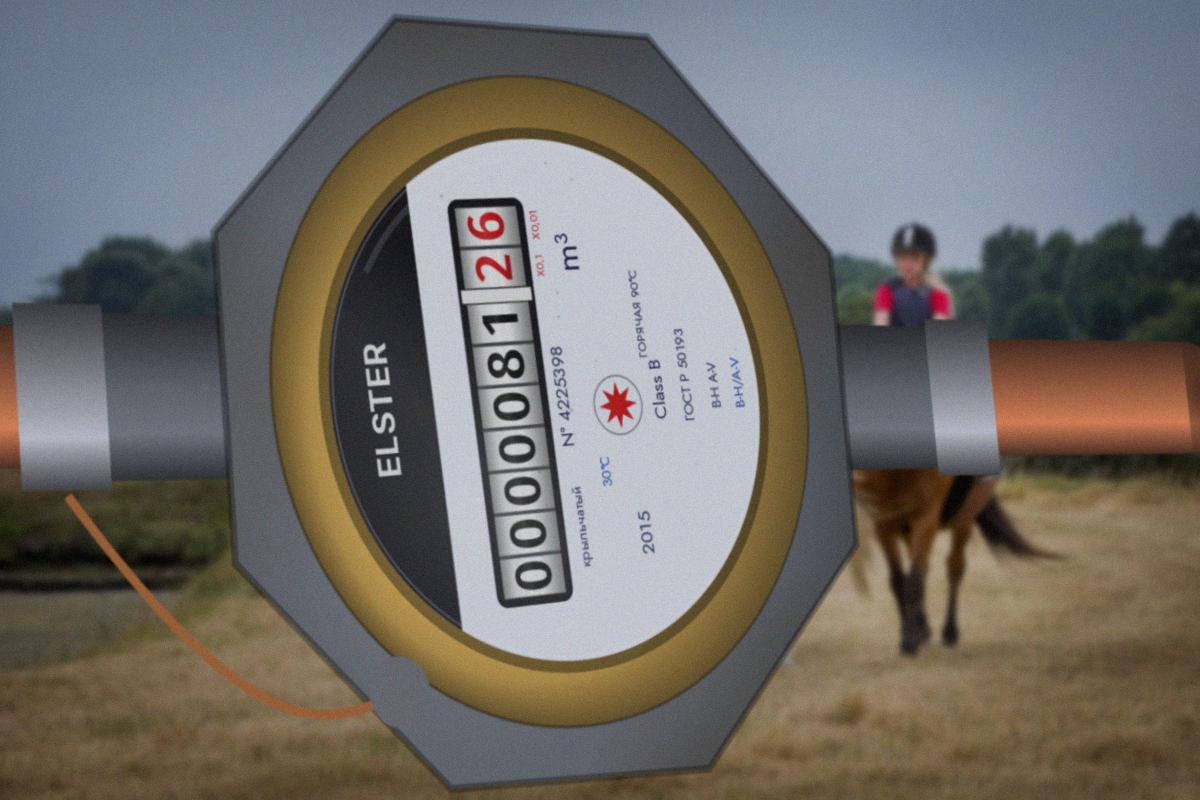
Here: 81.26 m³
